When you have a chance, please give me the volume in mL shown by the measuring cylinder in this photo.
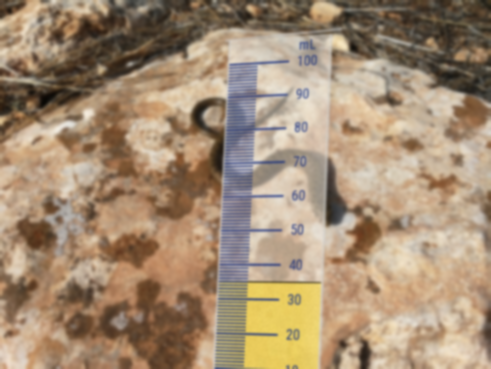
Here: 35 mL
